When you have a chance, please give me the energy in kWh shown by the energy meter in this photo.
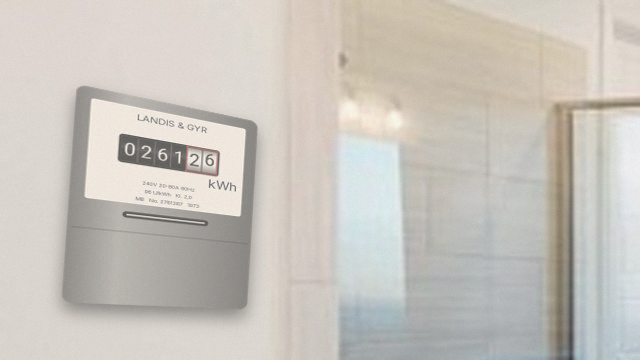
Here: 261.26 kWh
